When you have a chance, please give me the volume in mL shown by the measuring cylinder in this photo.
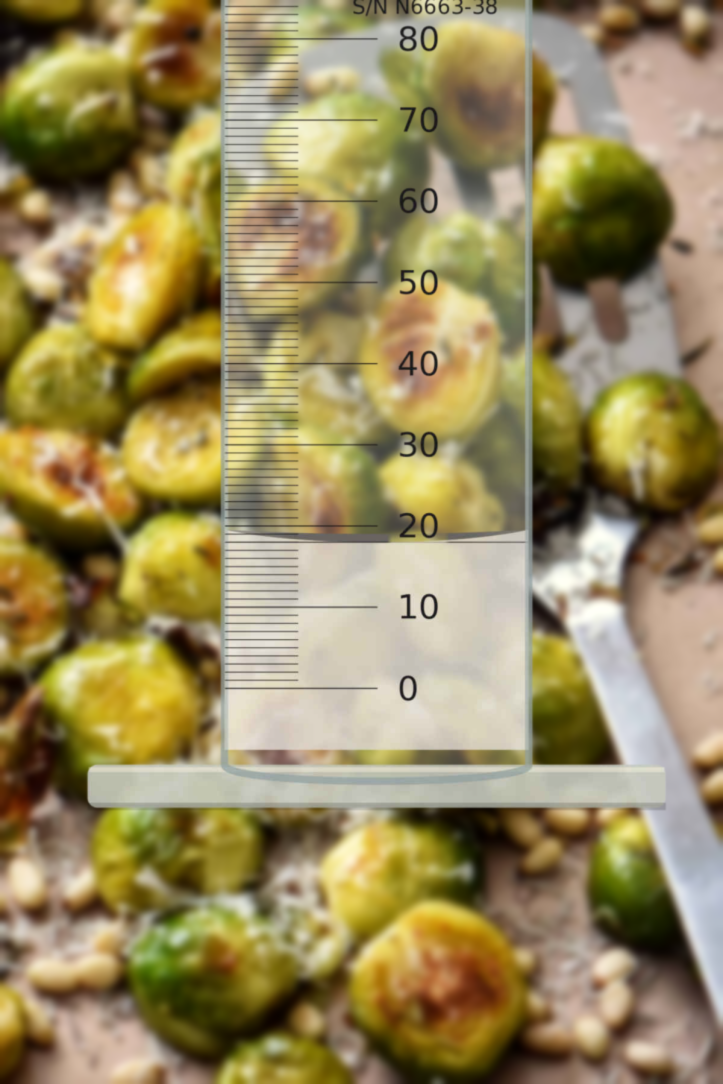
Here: 18 mL
